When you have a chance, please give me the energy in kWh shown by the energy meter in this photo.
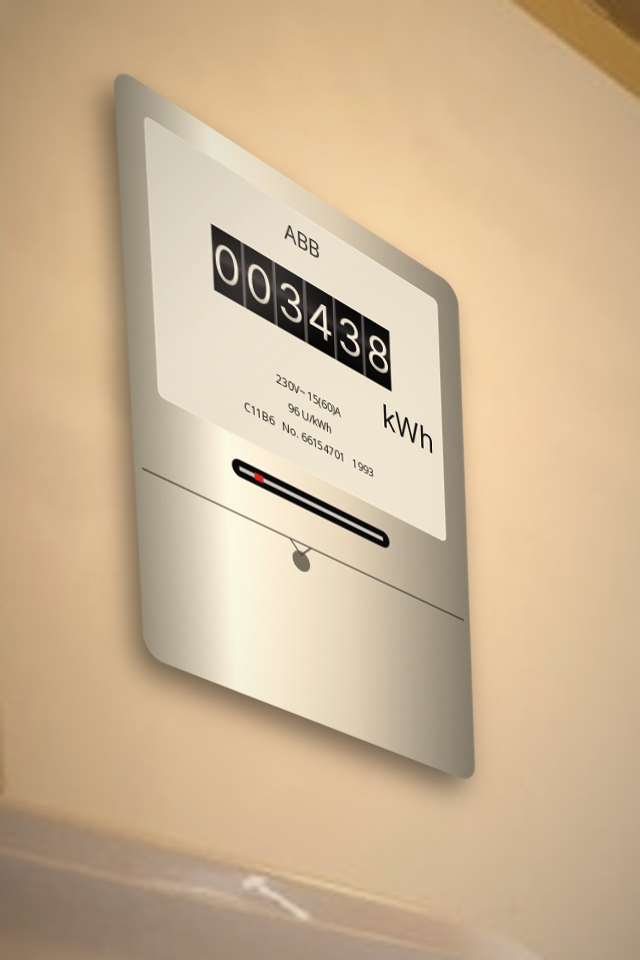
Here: 3438 kWh
